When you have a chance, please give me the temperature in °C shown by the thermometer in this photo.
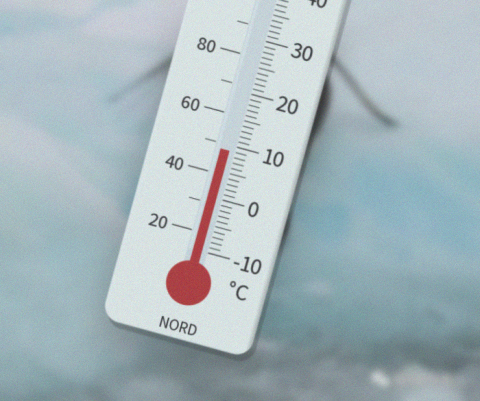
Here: 9 °C
